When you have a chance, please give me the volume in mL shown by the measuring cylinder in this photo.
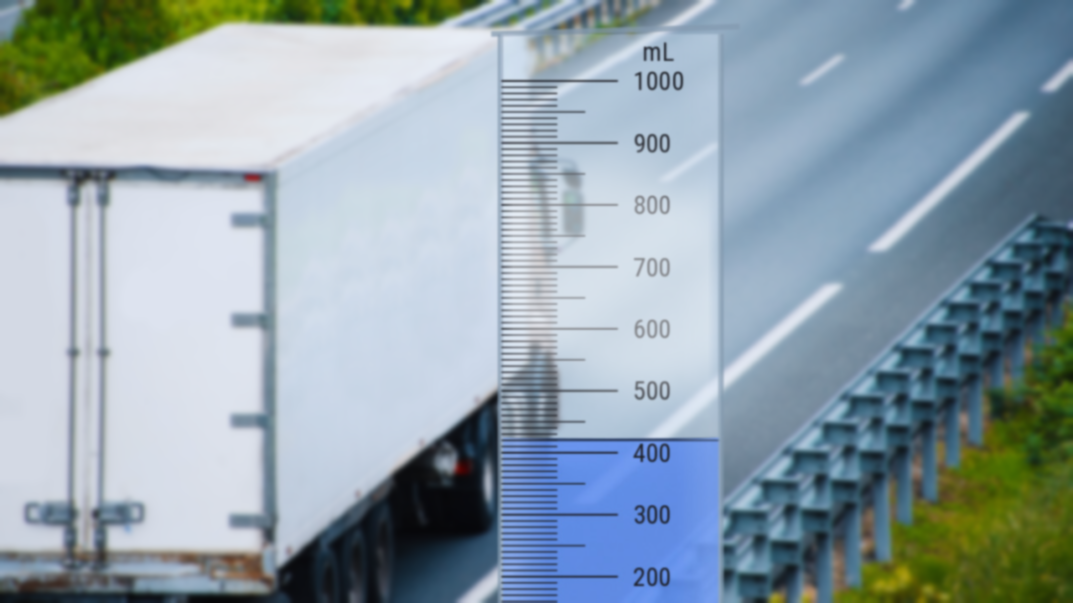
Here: 420 mL
